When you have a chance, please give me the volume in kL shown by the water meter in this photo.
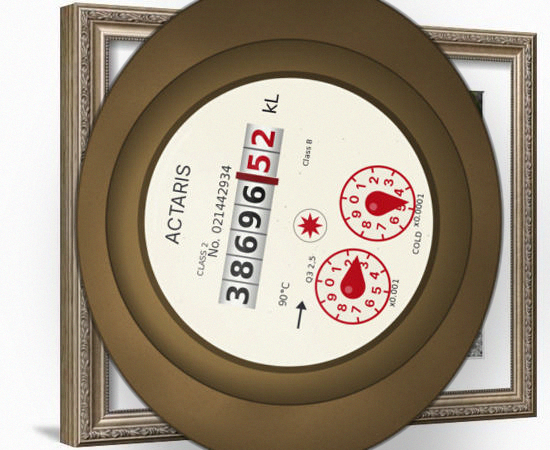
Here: 38696.5224 kL
